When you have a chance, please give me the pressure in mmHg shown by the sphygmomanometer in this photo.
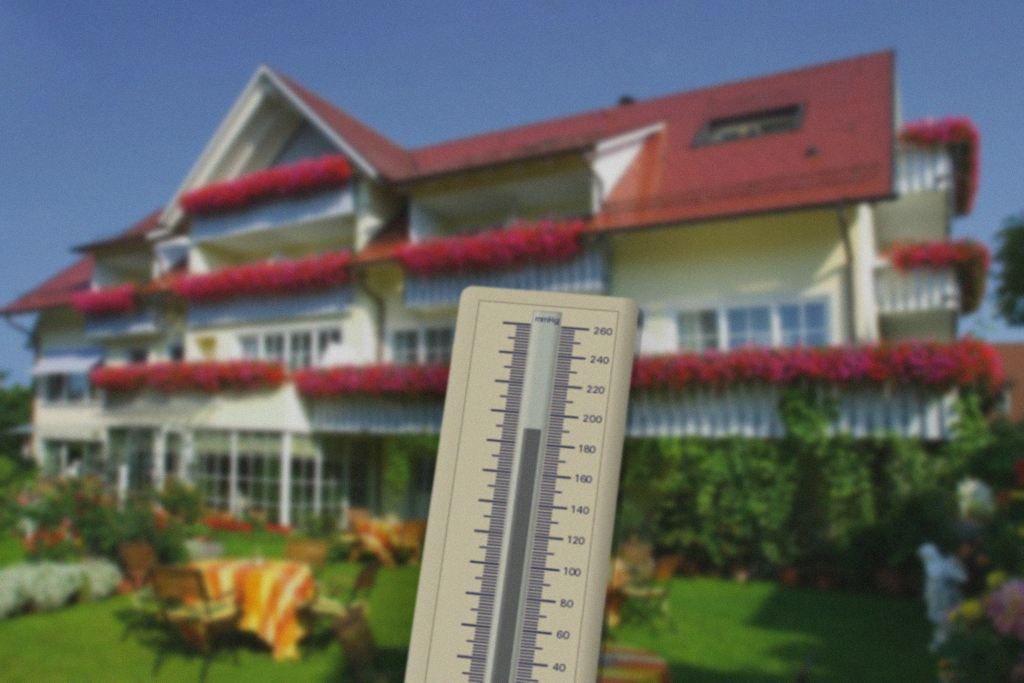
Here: 190 mmHg
